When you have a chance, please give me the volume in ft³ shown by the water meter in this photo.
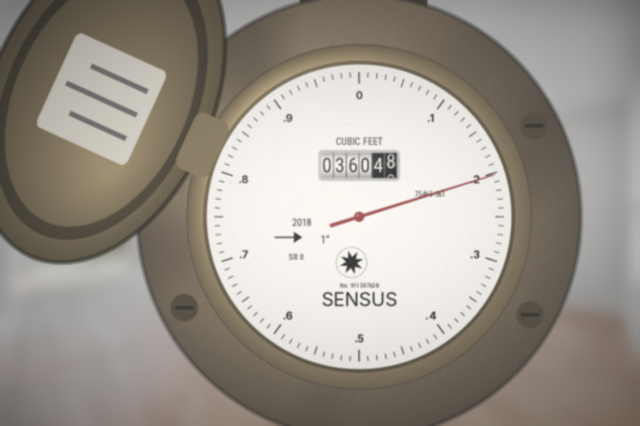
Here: 36048.20 ft³
